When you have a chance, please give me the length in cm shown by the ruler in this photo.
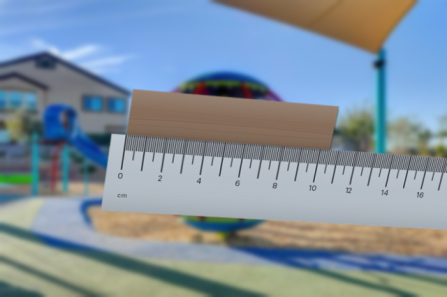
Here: 10.5 cm
